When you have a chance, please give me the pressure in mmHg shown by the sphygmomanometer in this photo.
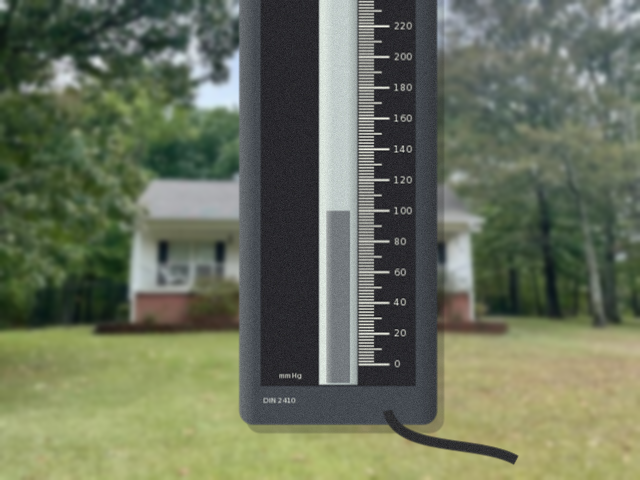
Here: 100 mmHg
